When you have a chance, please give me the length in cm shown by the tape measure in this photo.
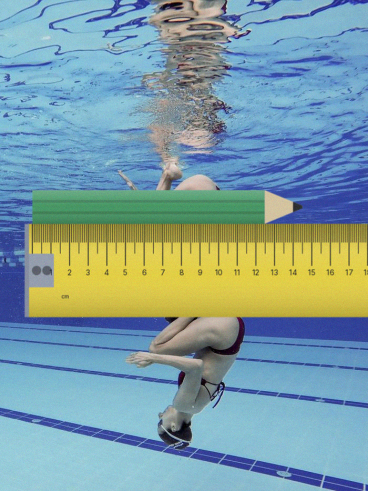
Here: 14.5 cm
